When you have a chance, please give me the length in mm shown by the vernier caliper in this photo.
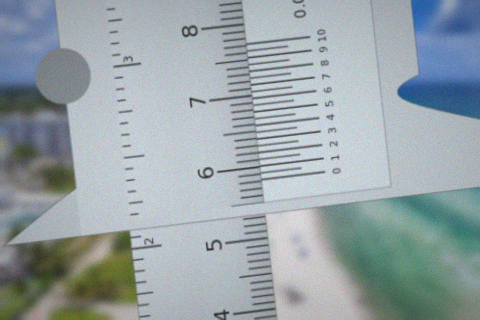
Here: 58.2 mm
